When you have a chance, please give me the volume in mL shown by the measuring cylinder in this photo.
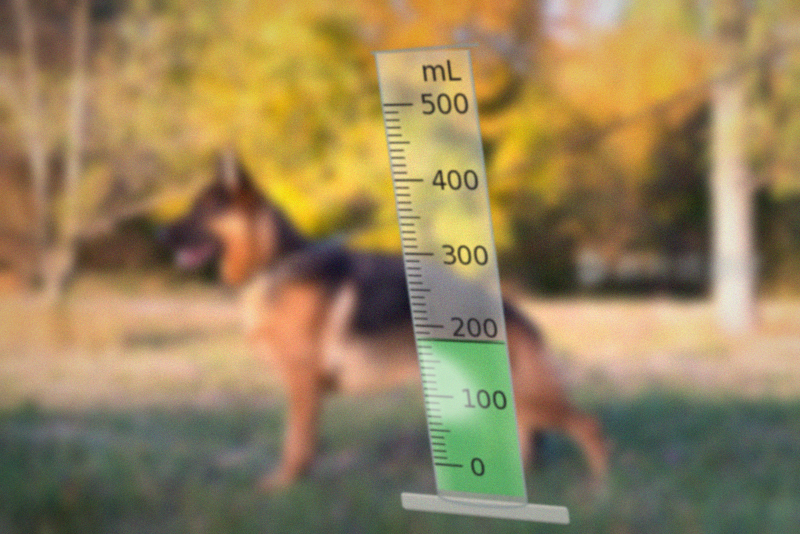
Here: 180 mL
